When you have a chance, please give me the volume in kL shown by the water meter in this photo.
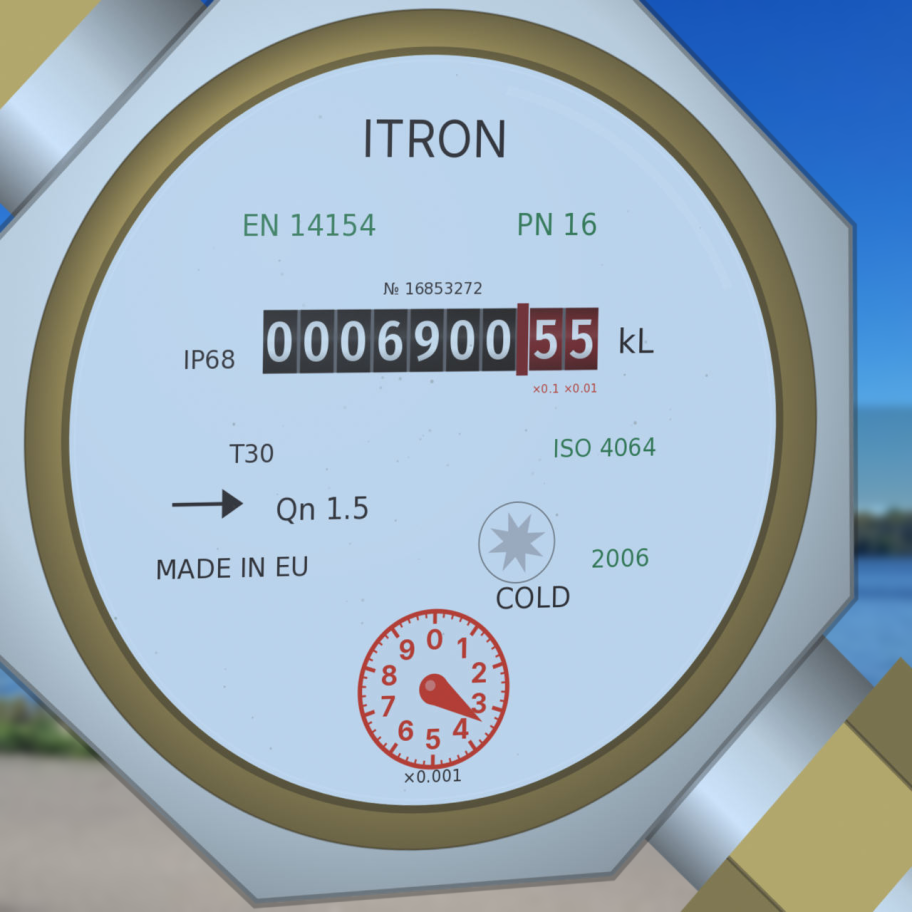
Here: 6900.553 kL
